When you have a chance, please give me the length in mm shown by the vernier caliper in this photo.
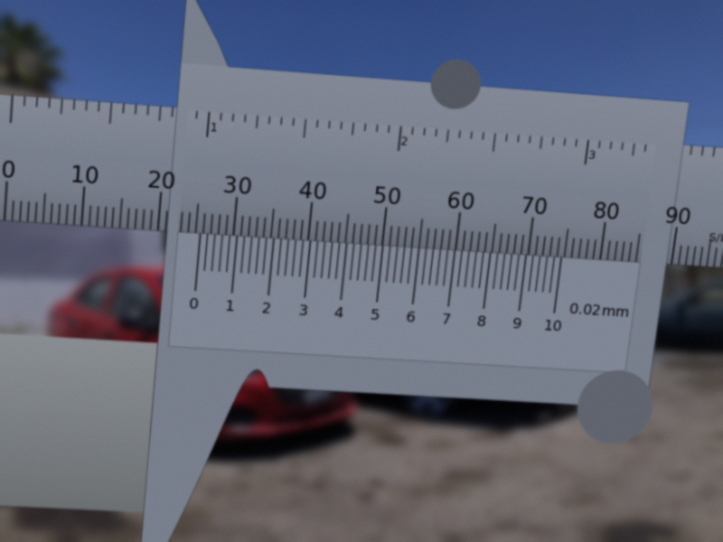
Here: 25.6 mm
